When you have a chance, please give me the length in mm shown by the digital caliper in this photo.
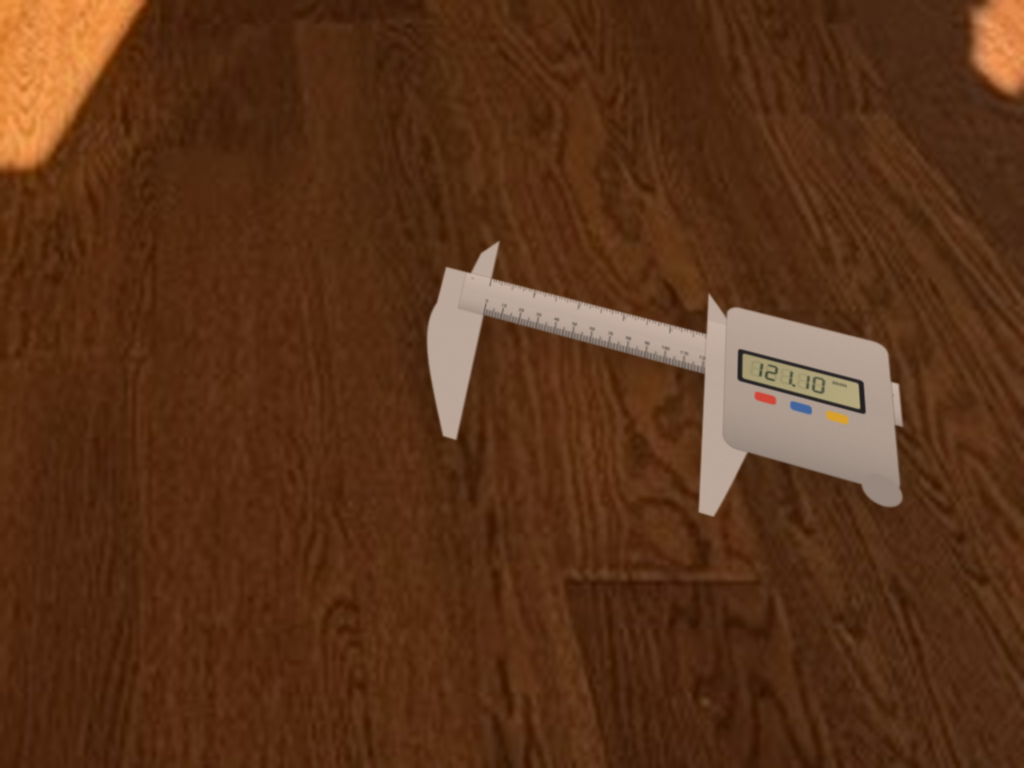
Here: 121.10 mm
